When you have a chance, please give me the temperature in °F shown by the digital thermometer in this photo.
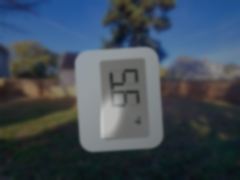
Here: 5.6 °F
